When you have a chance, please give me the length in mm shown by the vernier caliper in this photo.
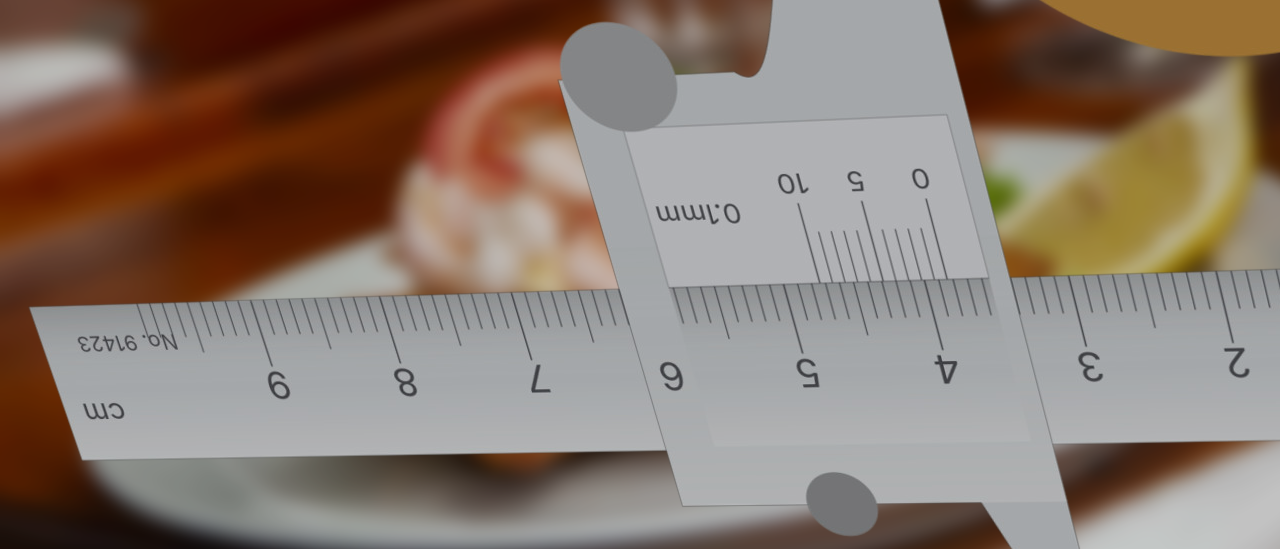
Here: 38.4 mm
